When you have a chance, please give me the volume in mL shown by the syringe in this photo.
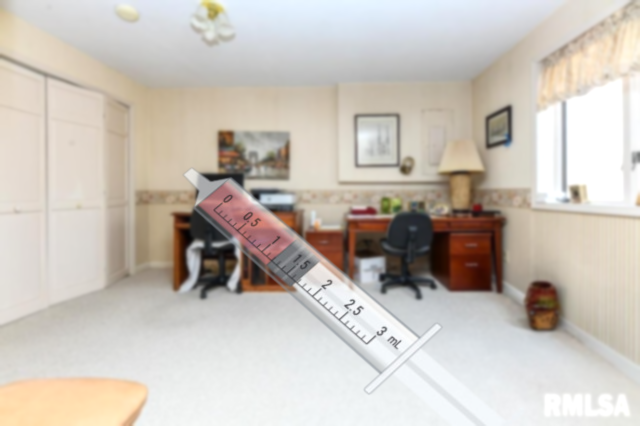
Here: 1.2 mL
